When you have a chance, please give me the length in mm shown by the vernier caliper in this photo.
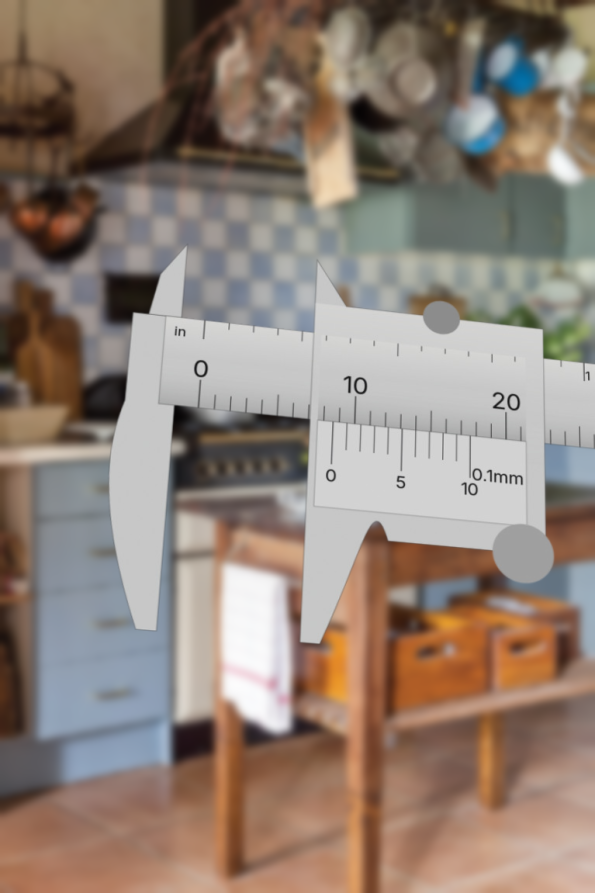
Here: 8.6 mm
